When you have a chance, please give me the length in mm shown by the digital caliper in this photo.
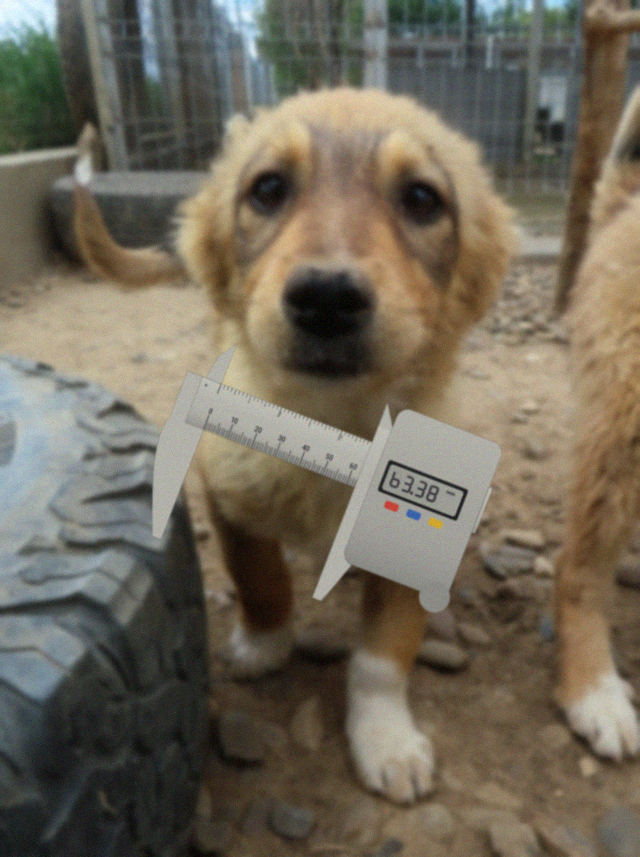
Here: 63.38 mm
